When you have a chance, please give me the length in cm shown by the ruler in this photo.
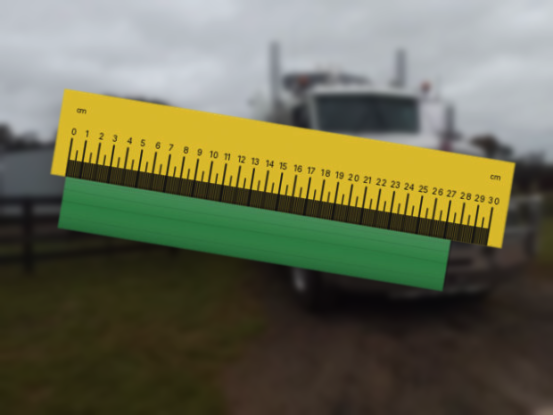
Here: 27.5 cm
